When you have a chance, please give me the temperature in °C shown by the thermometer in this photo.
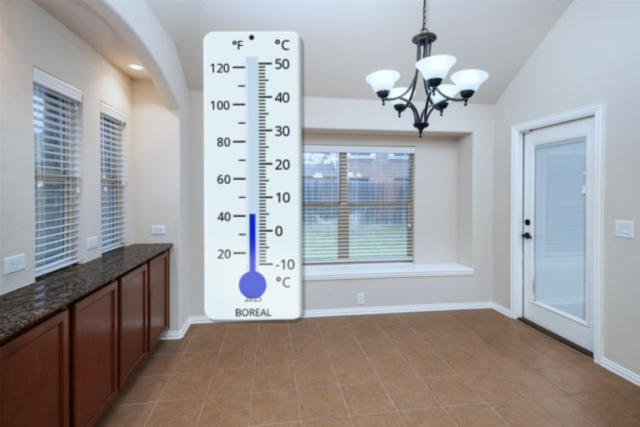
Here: 5 °C
